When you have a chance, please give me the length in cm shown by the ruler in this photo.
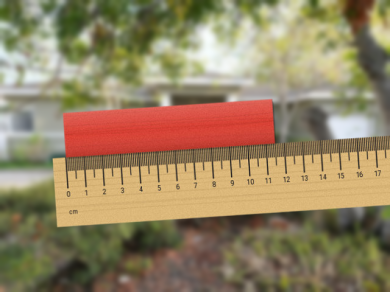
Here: 11.5 cm
